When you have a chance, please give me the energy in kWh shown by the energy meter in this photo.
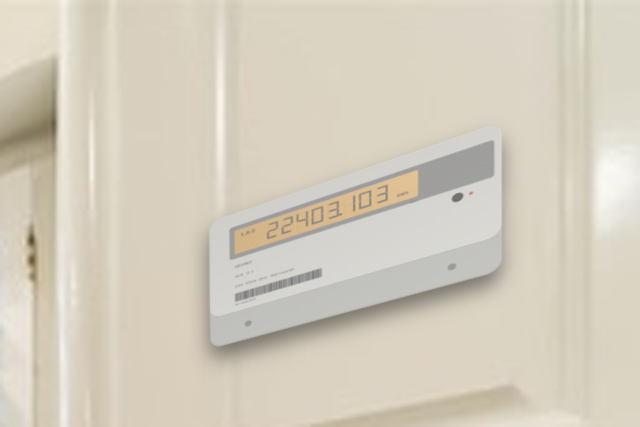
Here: 22403.103 kWh
